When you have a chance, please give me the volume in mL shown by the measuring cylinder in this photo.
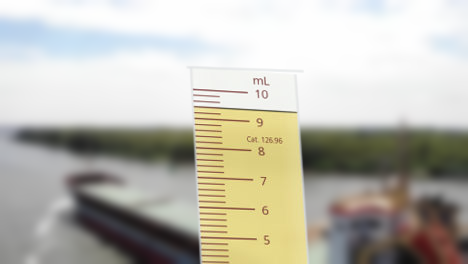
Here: 9.4 mL
